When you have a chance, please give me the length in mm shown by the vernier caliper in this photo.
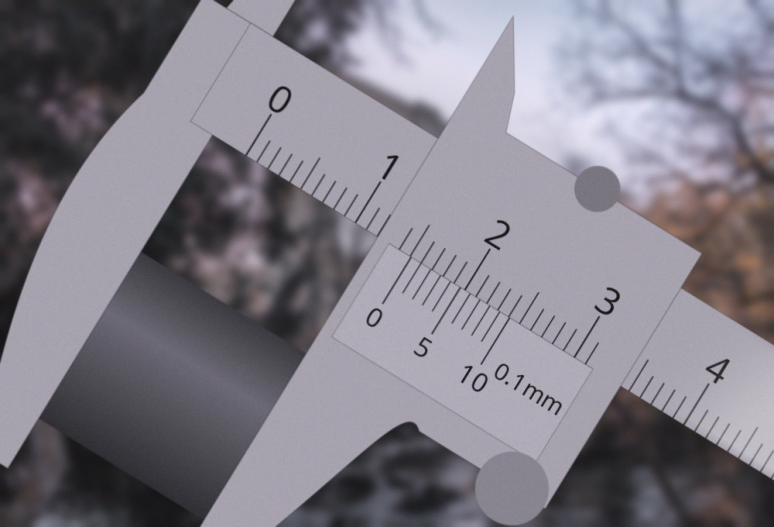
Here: 15.1 mm
